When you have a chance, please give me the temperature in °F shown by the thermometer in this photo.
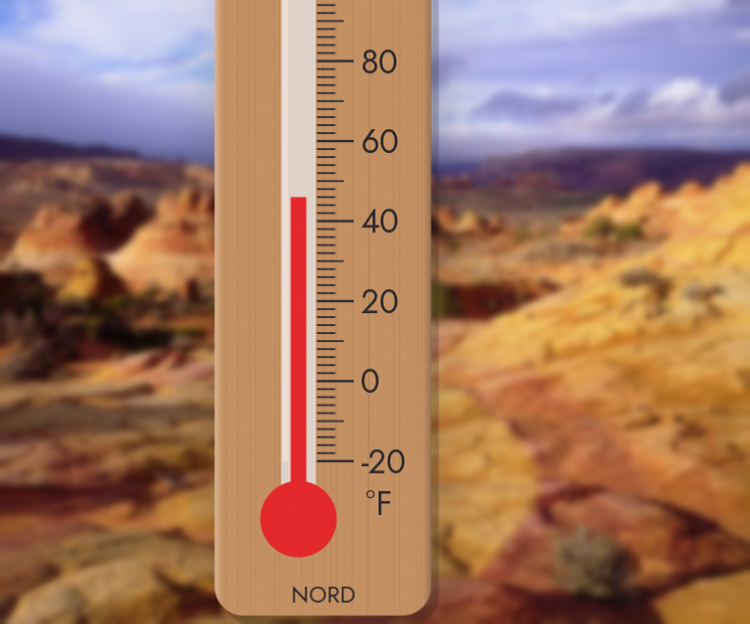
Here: 46 °F
